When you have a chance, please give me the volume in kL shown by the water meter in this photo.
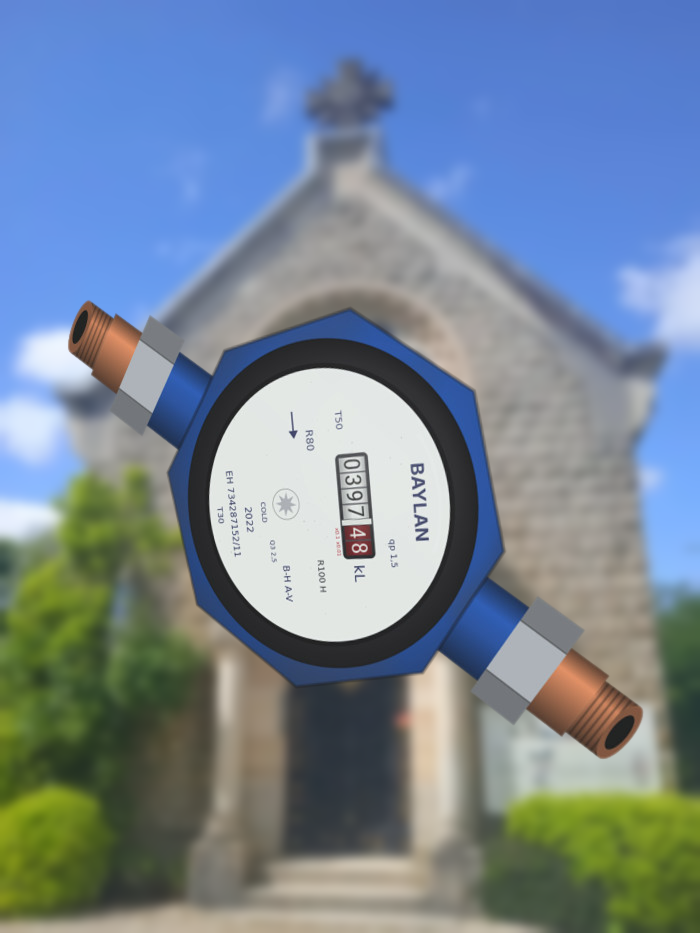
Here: 397.48 kL
